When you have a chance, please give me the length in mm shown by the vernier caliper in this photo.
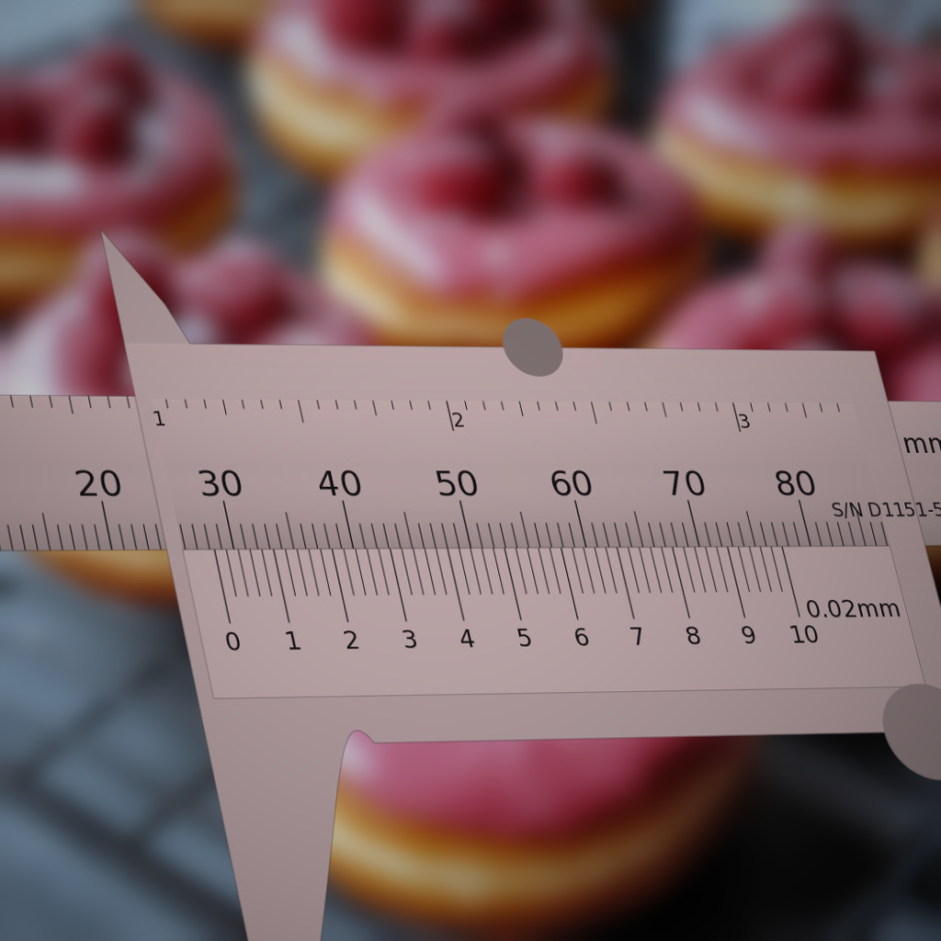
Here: 28.4 mm
